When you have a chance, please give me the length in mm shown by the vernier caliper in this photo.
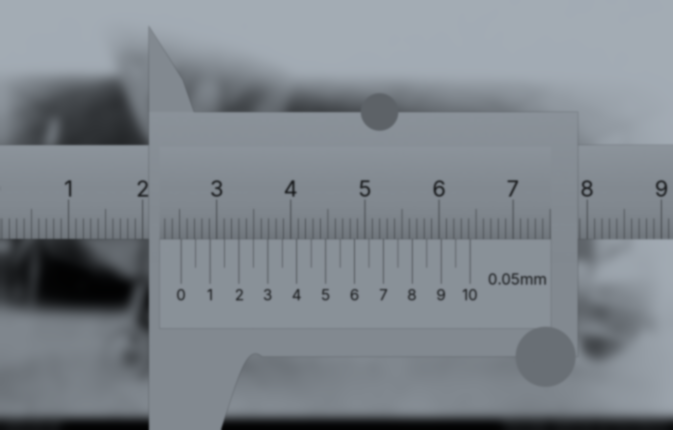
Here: 25.2 mm
